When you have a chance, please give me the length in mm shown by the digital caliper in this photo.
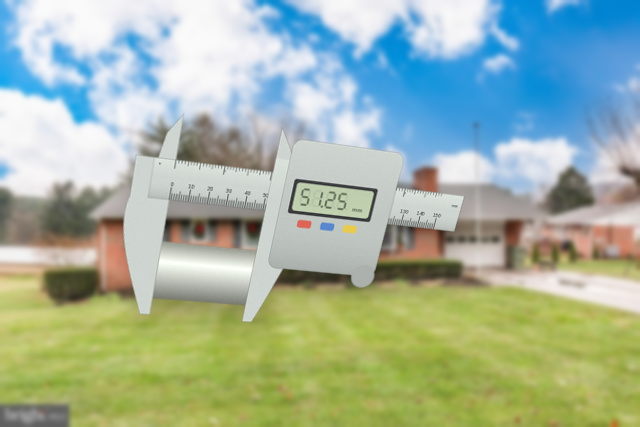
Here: 51.25 mm
